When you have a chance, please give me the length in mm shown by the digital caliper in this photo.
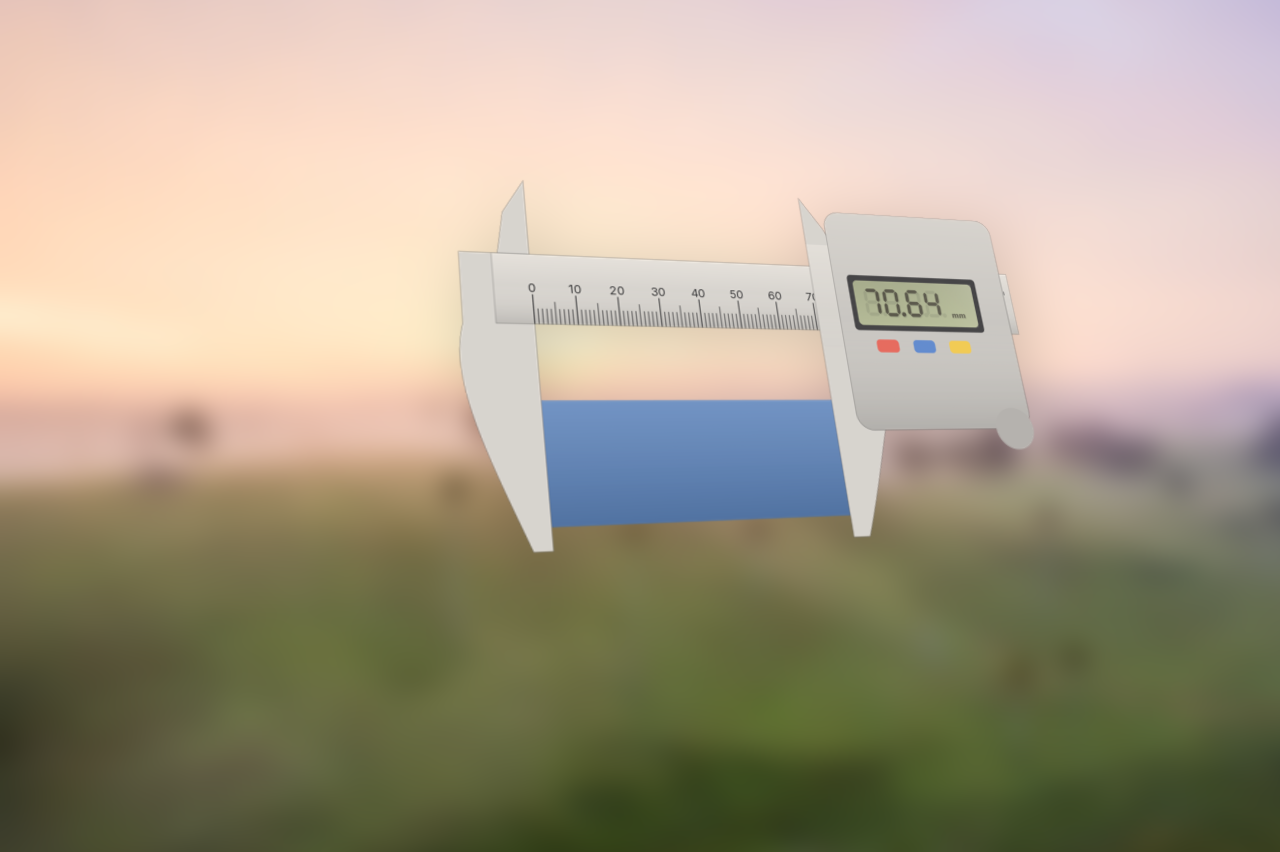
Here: 70.64 mm
